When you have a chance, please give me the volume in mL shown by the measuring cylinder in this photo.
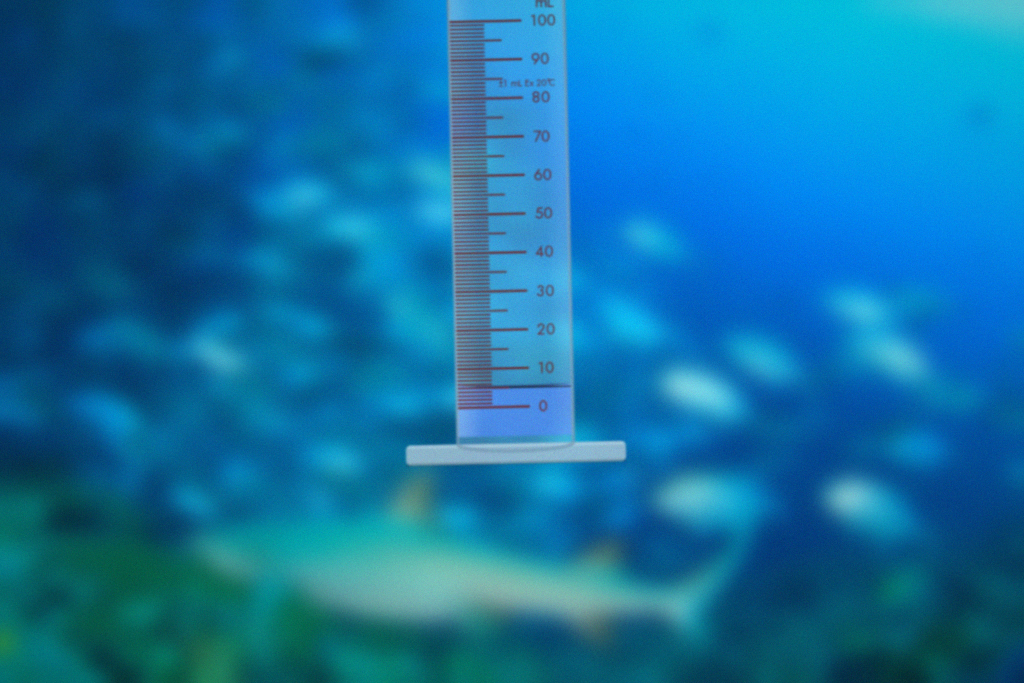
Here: 5 mL
